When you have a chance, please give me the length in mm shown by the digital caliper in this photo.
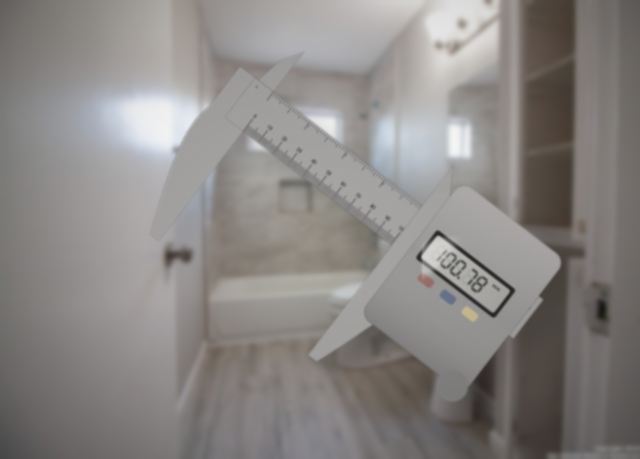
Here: 100.78 mm
